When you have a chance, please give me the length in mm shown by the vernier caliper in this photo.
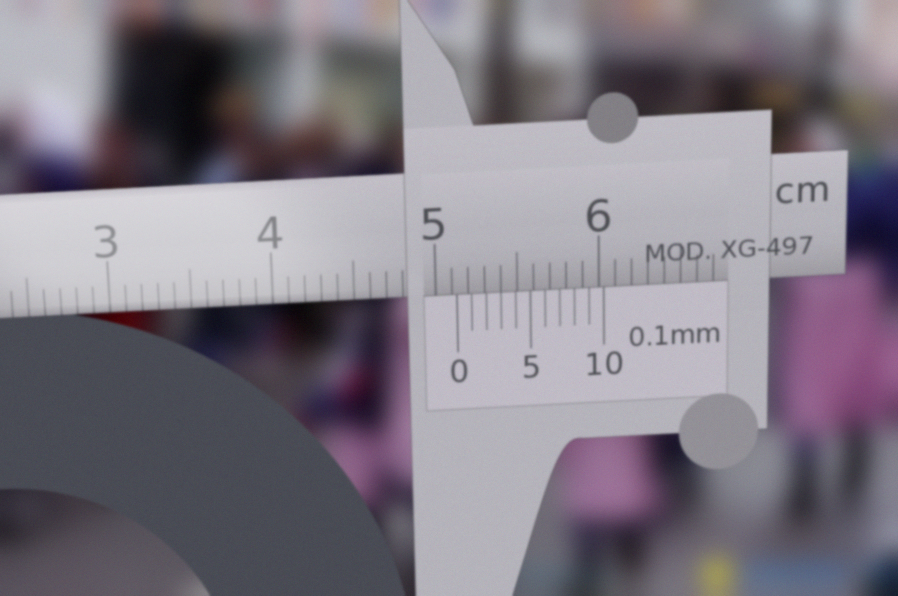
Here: 51.3 mm
